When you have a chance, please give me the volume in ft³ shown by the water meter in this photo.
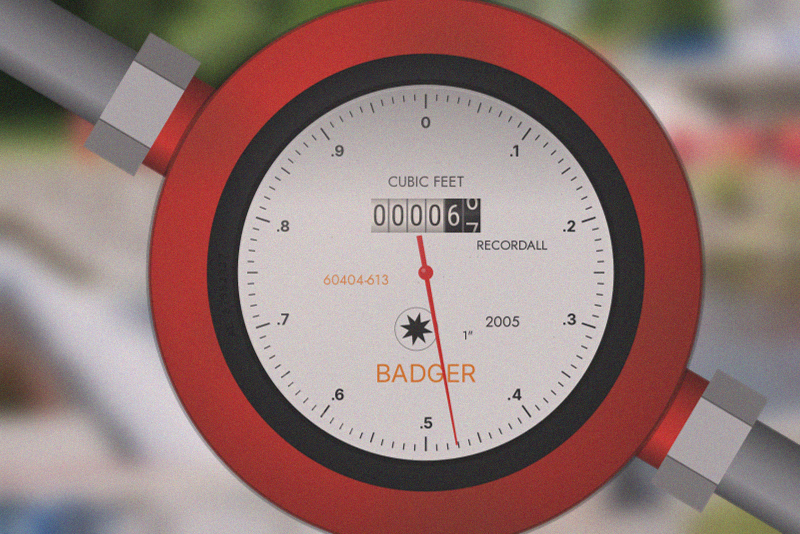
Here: 66.47 ft³
